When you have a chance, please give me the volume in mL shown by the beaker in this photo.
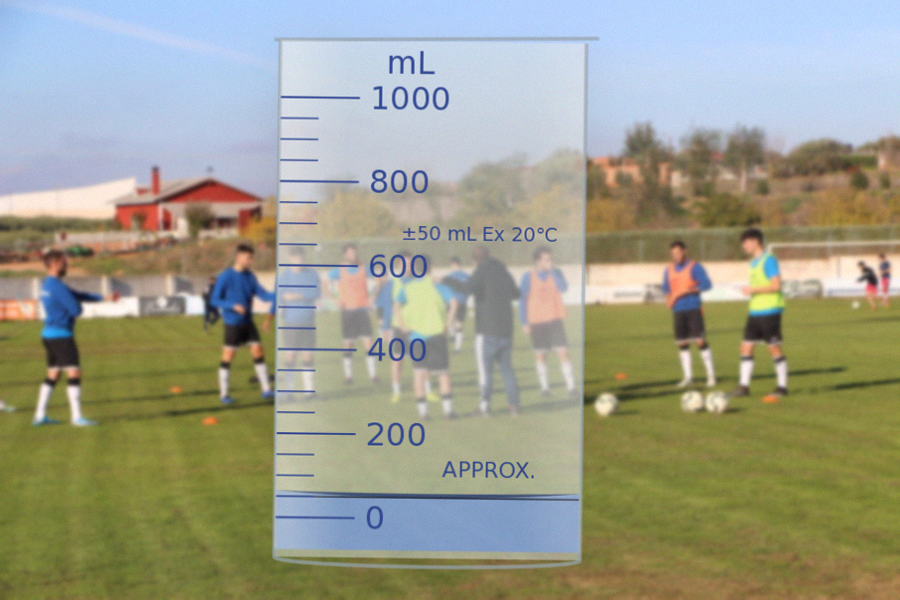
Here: 50 mL
